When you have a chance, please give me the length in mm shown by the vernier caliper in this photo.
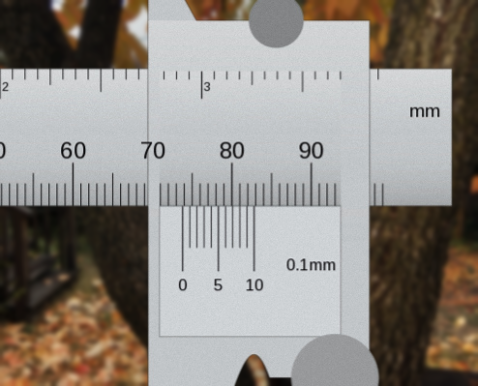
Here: 73.8 mm
